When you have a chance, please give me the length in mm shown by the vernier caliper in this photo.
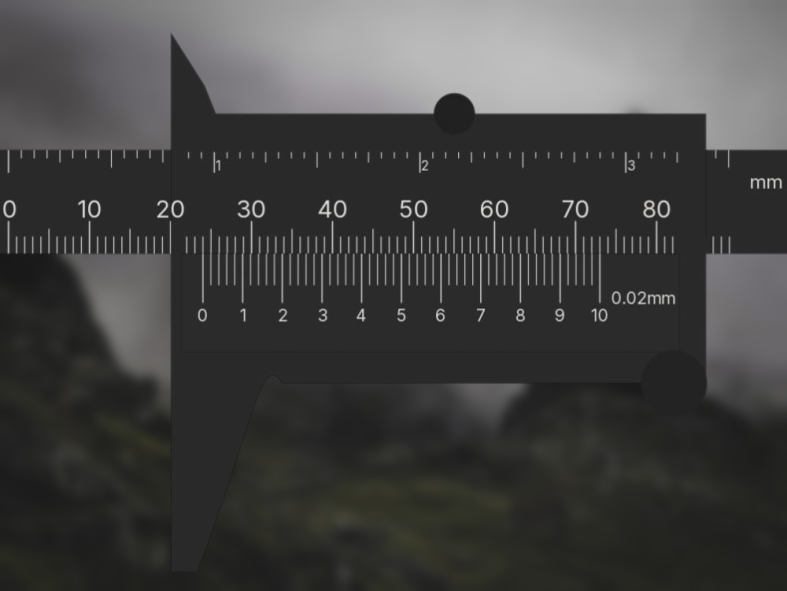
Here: 24.0 mm
